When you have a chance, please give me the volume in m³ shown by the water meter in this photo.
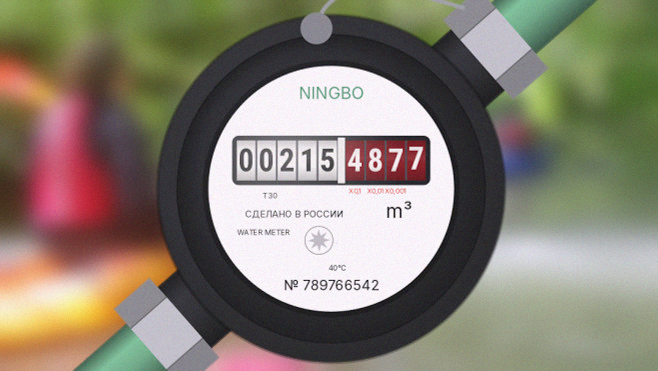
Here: 215.4877 m³
